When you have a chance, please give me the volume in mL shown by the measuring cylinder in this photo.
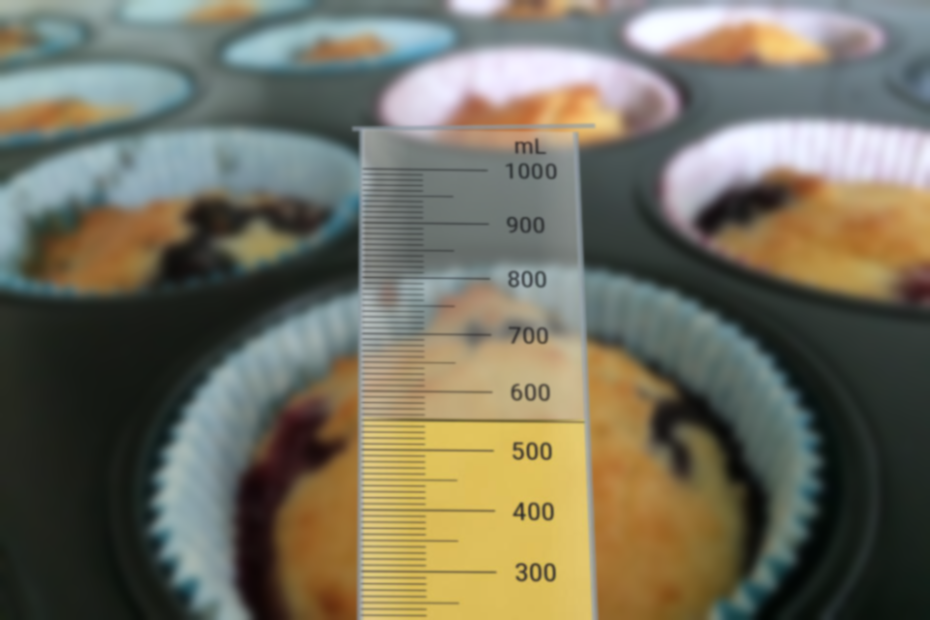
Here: 550 mL
